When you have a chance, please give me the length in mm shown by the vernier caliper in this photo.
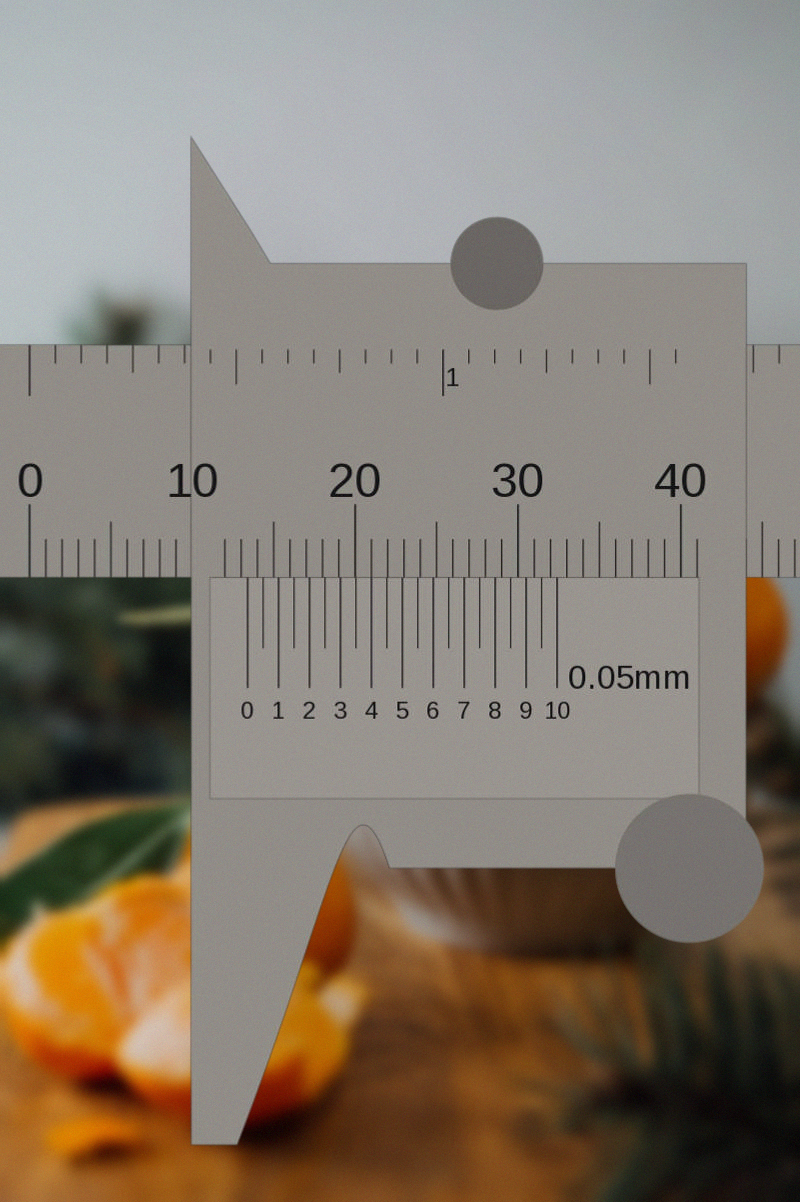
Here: 13.4 mm
